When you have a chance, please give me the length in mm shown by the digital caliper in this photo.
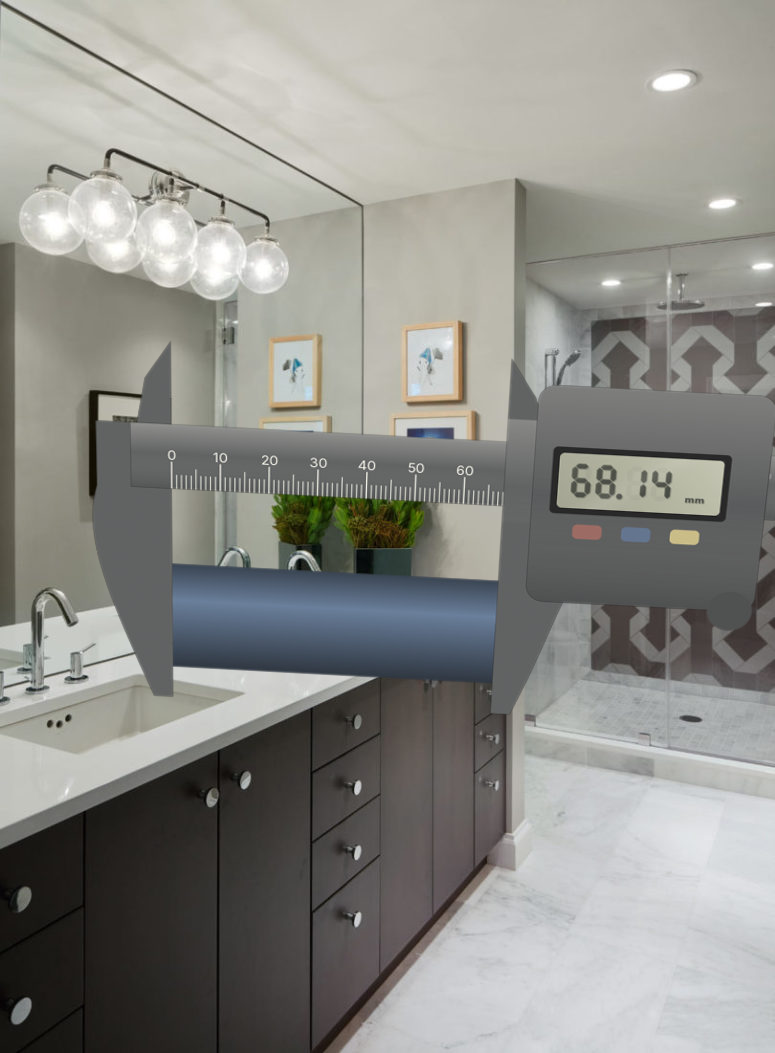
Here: 68.14 mm
